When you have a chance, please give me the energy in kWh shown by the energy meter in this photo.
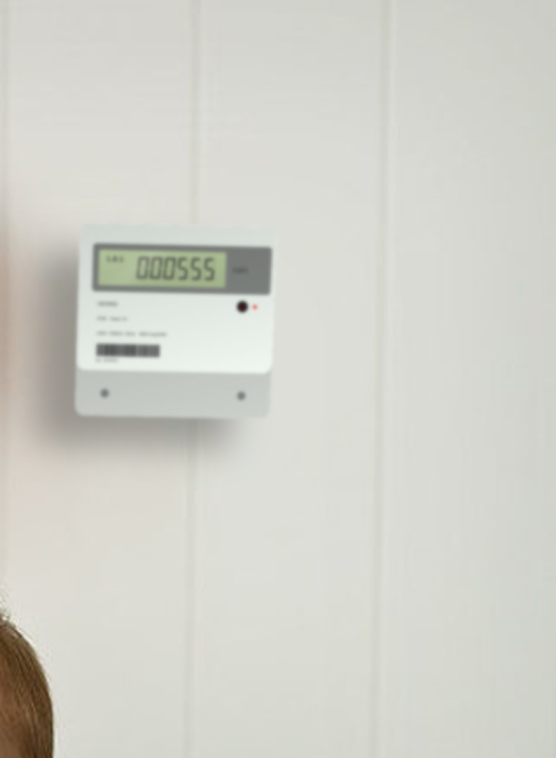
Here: 555 kWh
